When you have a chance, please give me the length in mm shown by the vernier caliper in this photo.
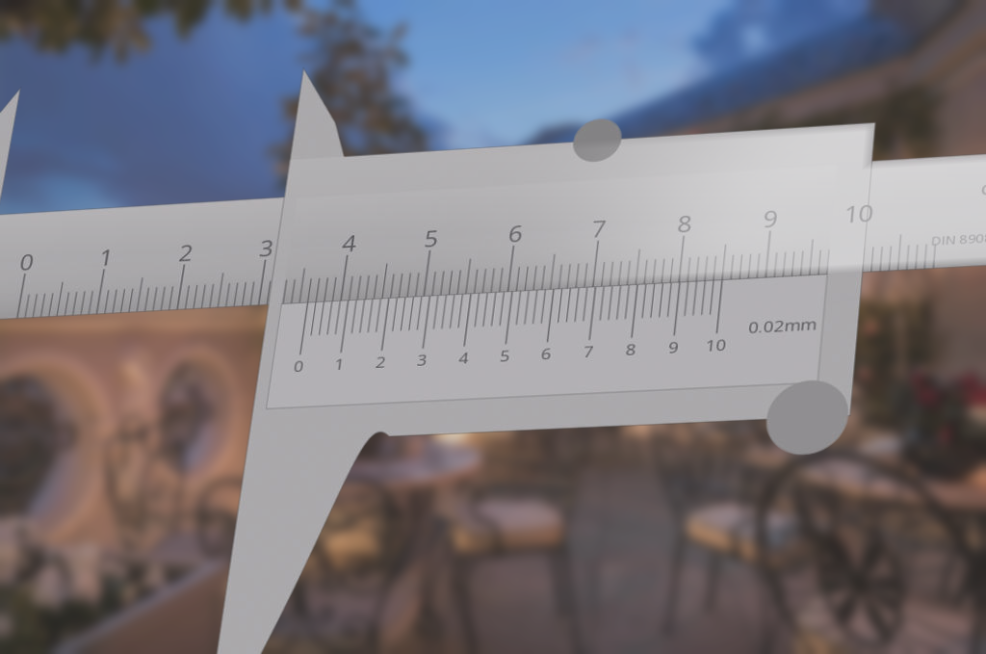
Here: 36.0 mm
